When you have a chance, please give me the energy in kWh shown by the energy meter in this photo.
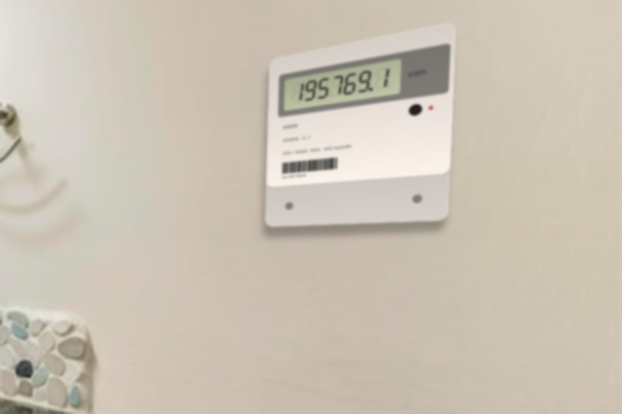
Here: 195769.1 kWh
